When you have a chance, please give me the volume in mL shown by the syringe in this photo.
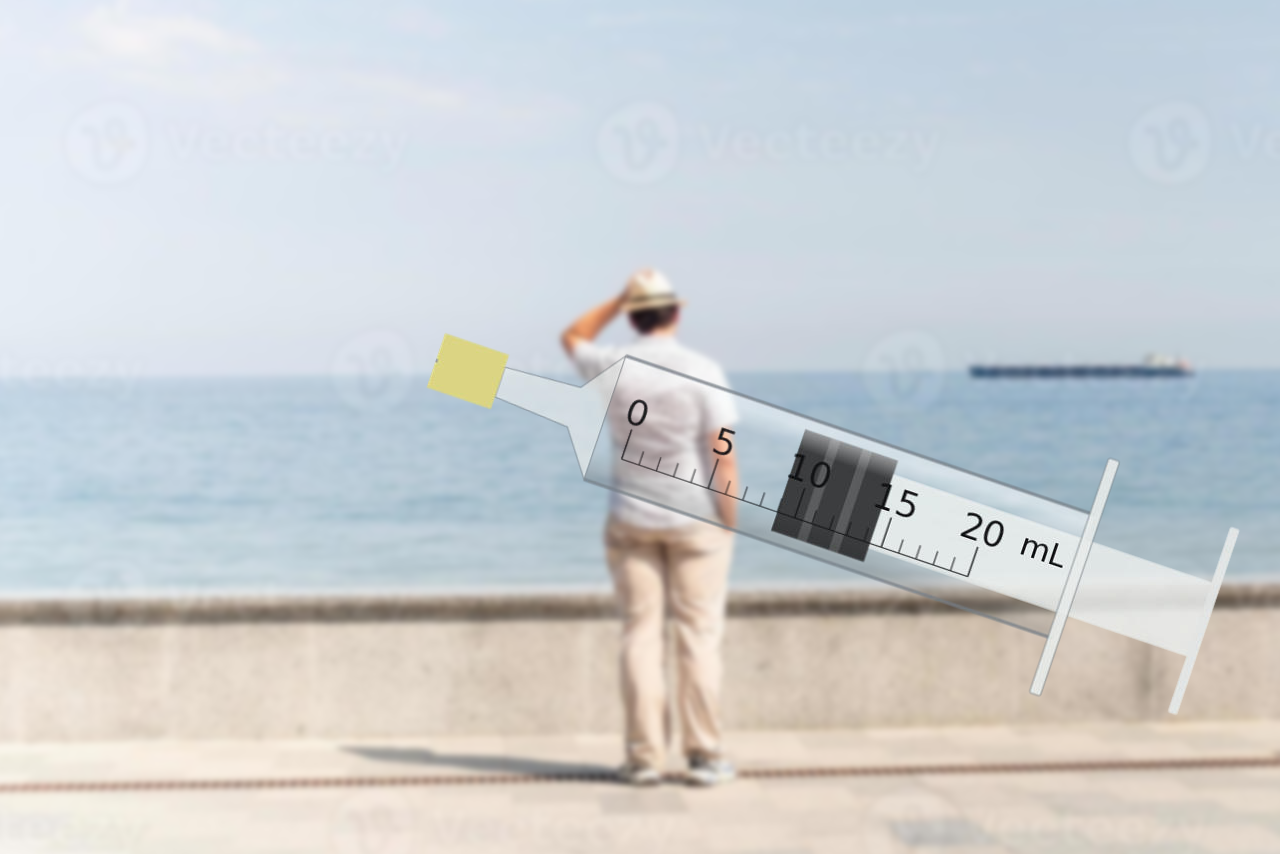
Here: 9 mL
